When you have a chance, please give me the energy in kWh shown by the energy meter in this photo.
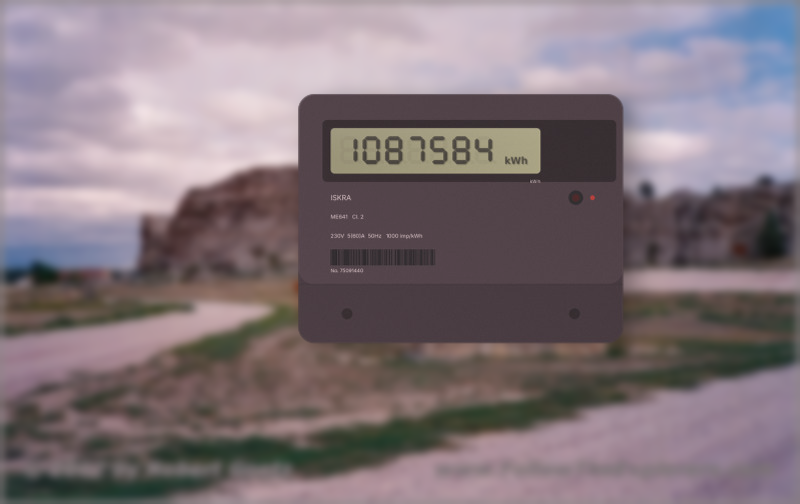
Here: 1087584 kWh
